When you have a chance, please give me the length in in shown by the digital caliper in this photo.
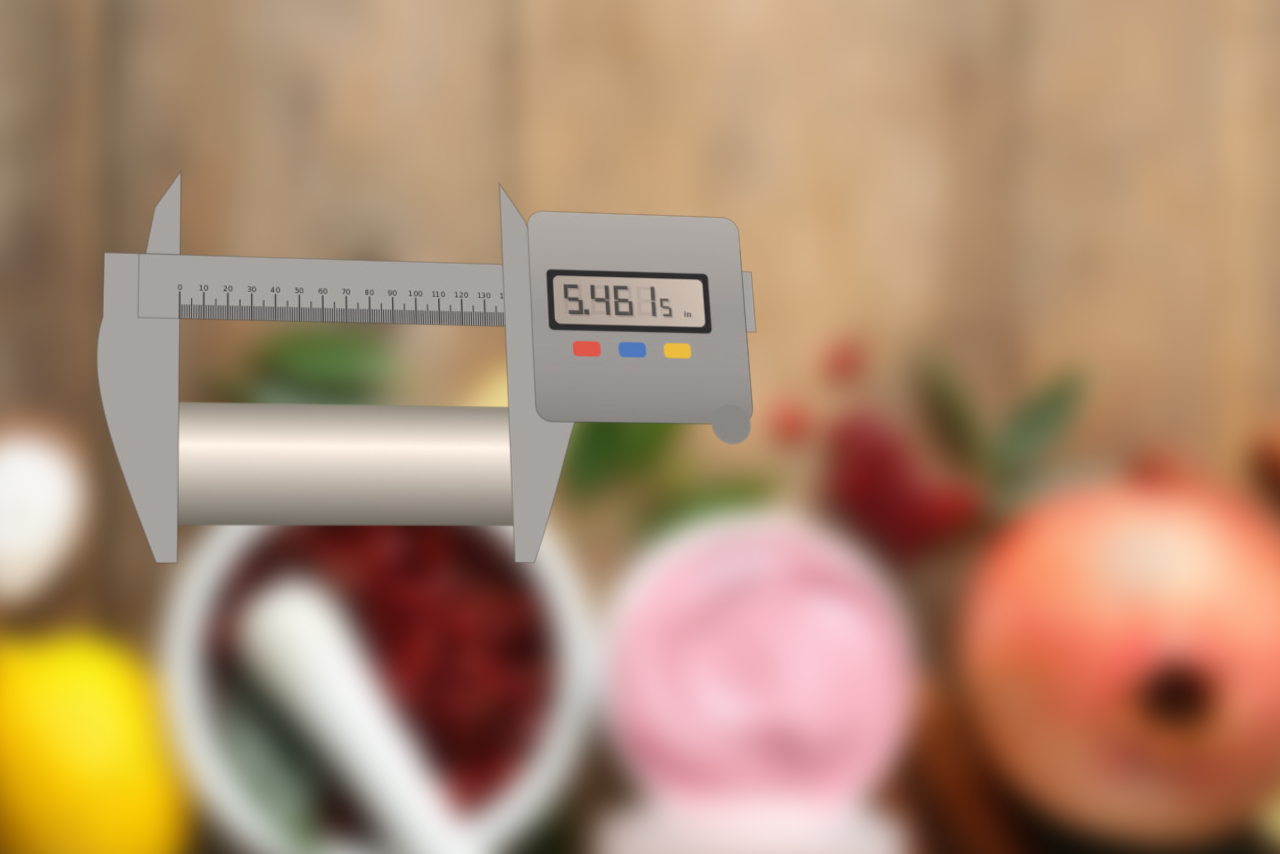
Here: 5.4615 in
